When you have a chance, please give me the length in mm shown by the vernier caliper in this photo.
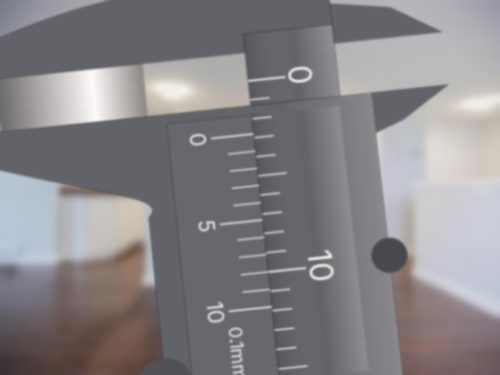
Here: 2.8 mm
